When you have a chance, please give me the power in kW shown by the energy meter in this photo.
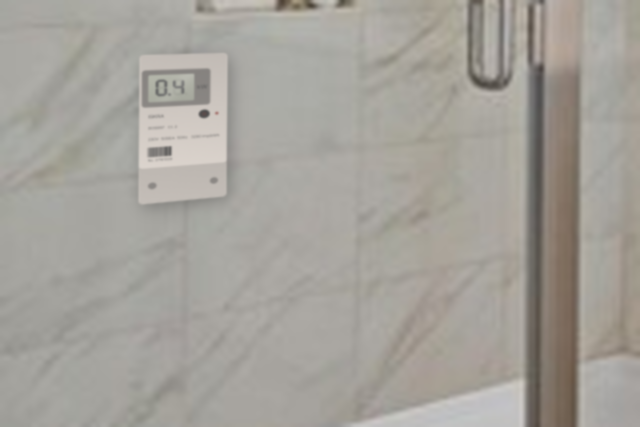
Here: 0.4 kW
